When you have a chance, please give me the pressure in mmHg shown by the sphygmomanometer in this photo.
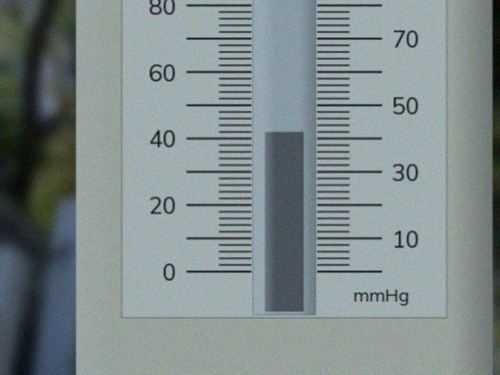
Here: 42 mmHg
